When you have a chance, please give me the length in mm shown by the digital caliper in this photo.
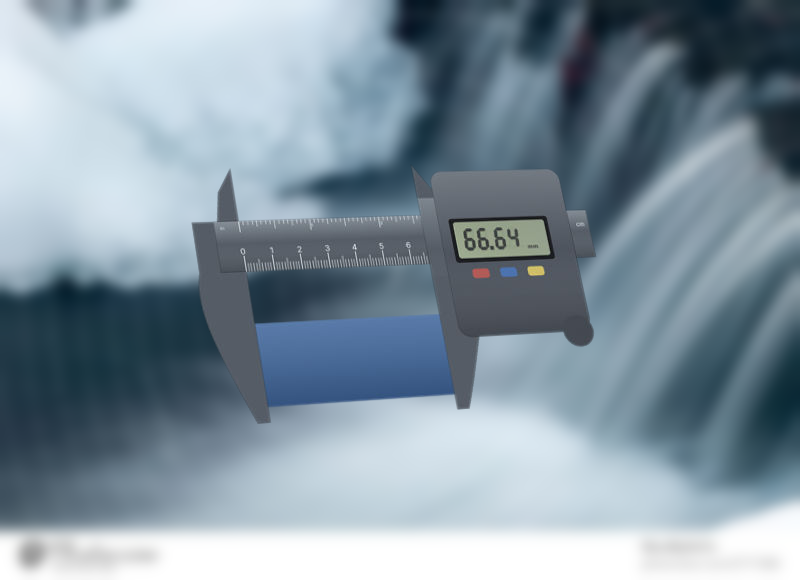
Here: 66.64 mm
